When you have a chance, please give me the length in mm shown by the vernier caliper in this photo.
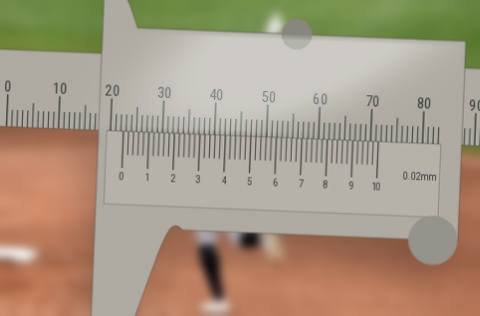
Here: 22.5 mm
